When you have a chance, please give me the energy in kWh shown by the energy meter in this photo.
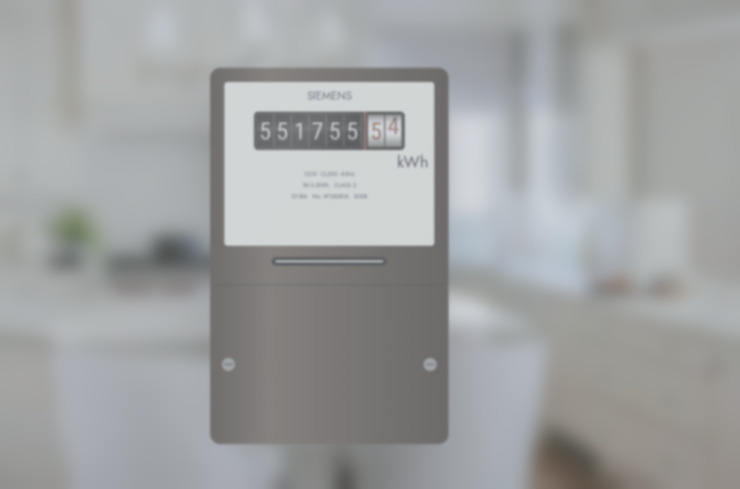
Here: 551755.54 kWh
